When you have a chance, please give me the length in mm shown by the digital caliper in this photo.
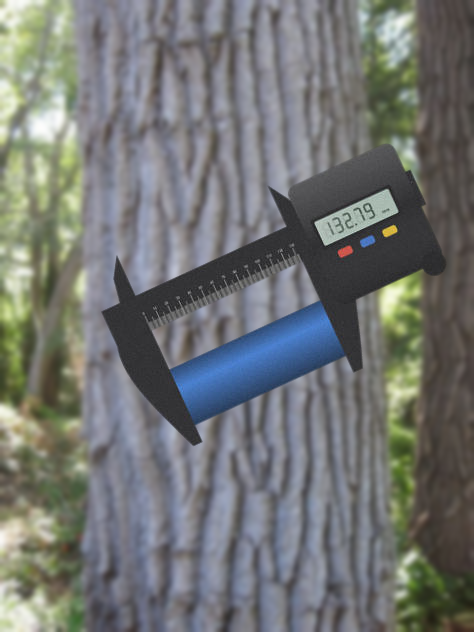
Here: 132.79 mm
